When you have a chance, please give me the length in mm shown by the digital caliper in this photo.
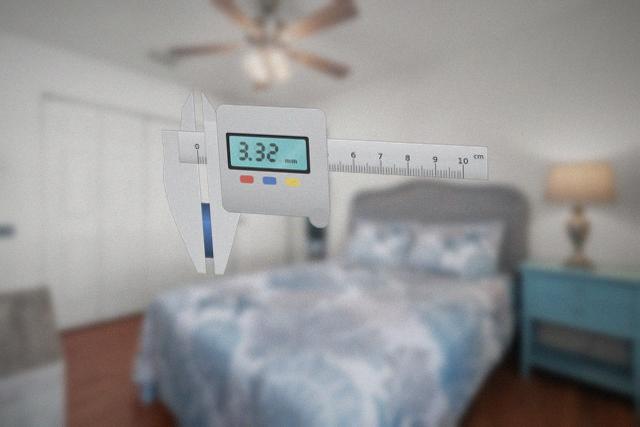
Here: 3.32 mm
